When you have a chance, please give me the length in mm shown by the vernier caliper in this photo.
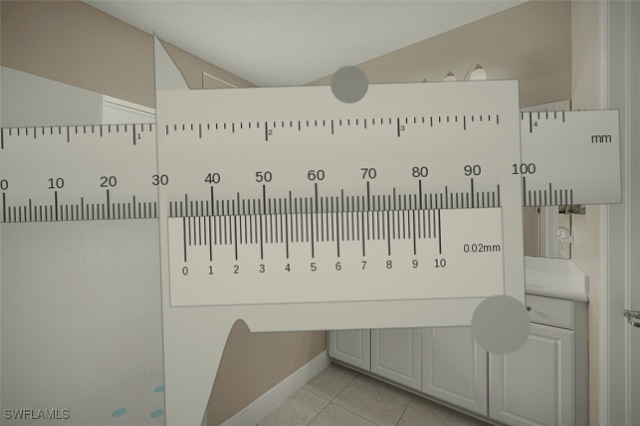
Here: 34.5 mm
